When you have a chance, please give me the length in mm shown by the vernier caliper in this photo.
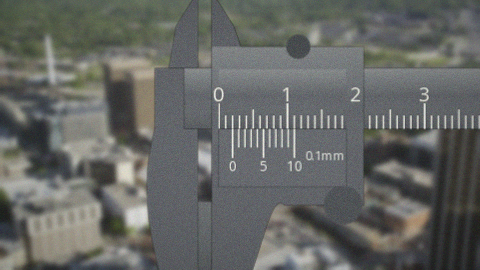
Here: 2.0 mm
